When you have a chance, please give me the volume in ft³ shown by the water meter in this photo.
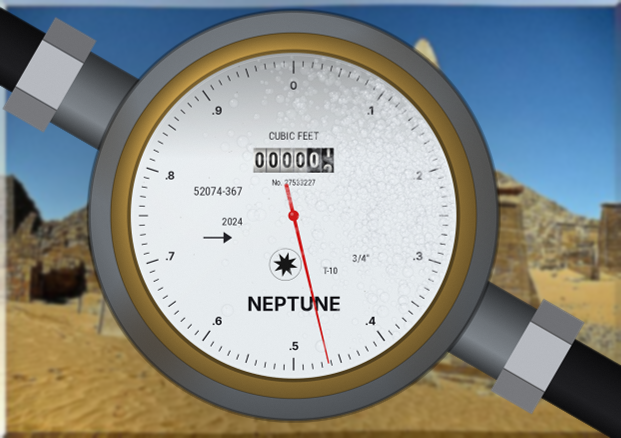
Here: 1.46 ft³
